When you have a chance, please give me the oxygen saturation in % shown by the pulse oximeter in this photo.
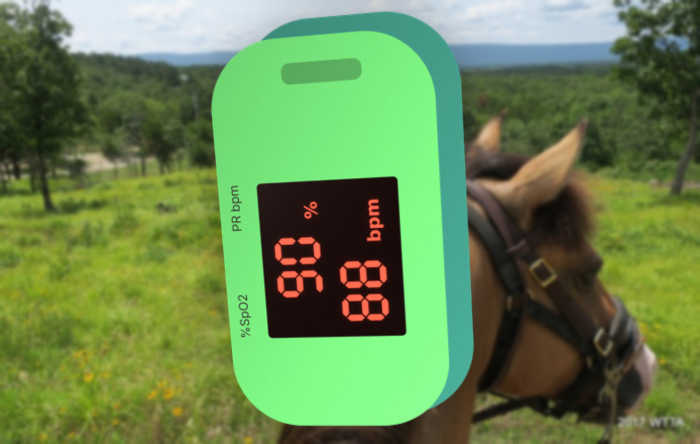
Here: 90 %
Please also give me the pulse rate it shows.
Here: 88 bpm
